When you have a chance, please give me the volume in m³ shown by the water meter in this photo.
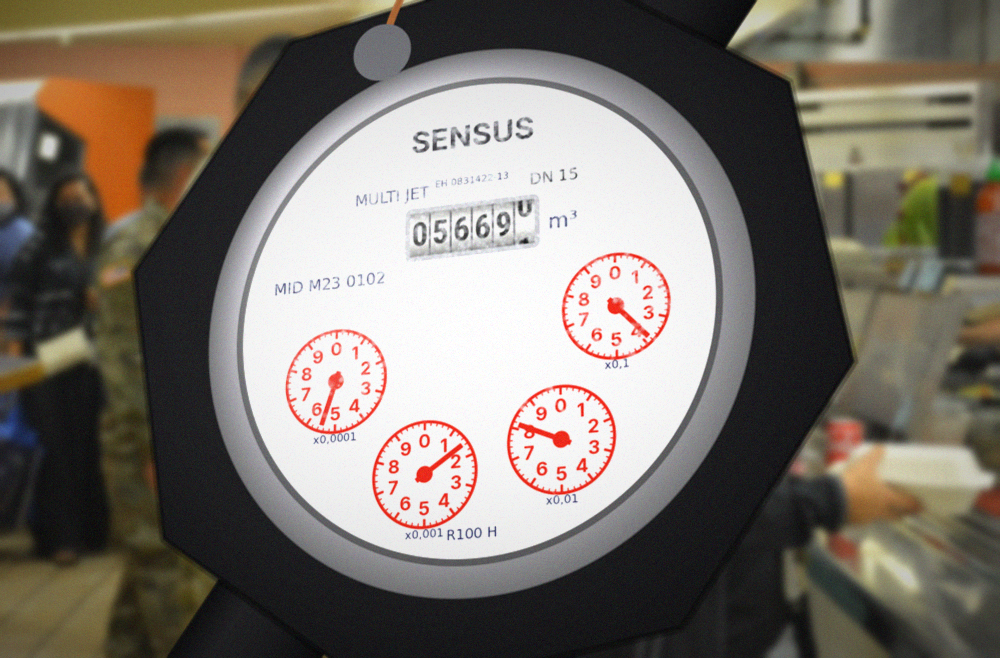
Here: 56690.3815 m³
